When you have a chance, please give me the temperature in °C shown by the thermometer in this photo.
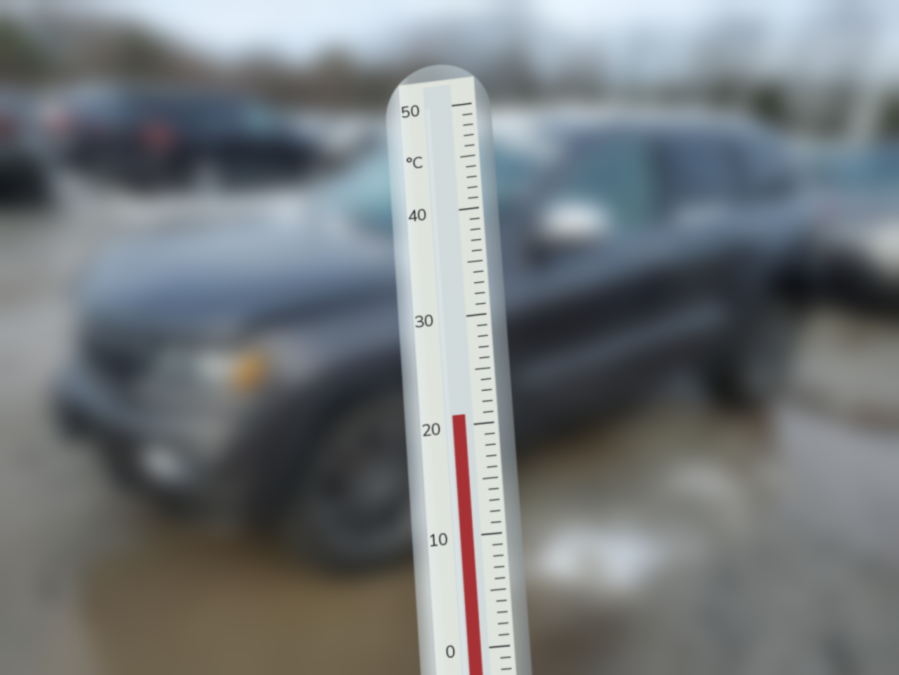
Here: 21 °C
